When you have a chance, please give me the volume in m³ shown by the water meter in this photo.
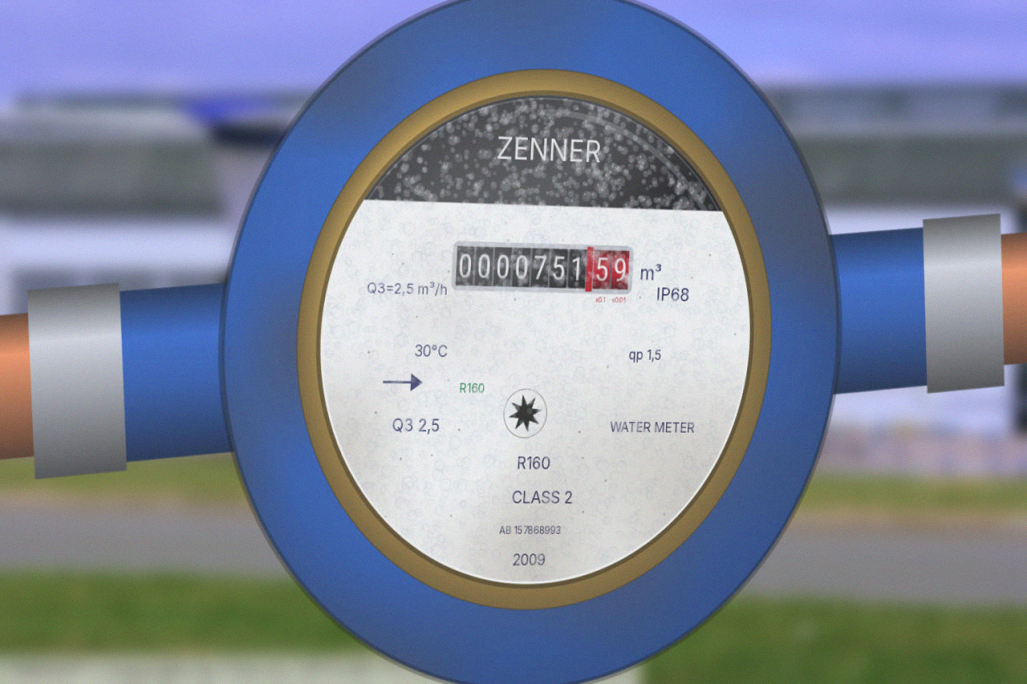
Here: 751.59 m³
